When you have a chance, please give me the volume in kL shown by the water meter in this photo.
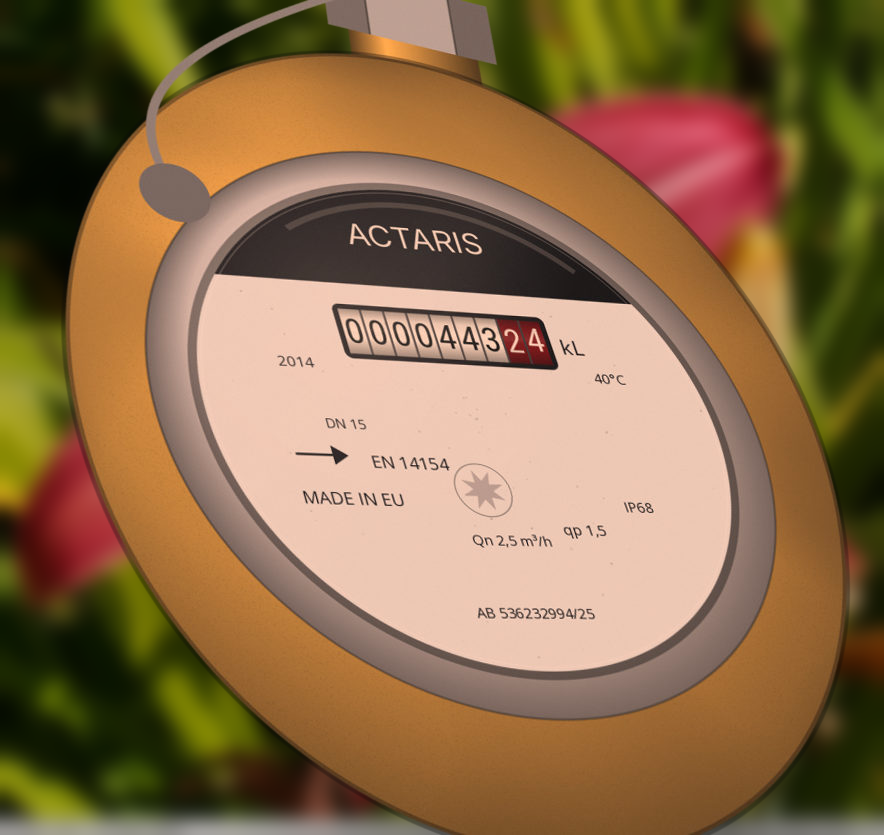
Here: 443.24 kL
